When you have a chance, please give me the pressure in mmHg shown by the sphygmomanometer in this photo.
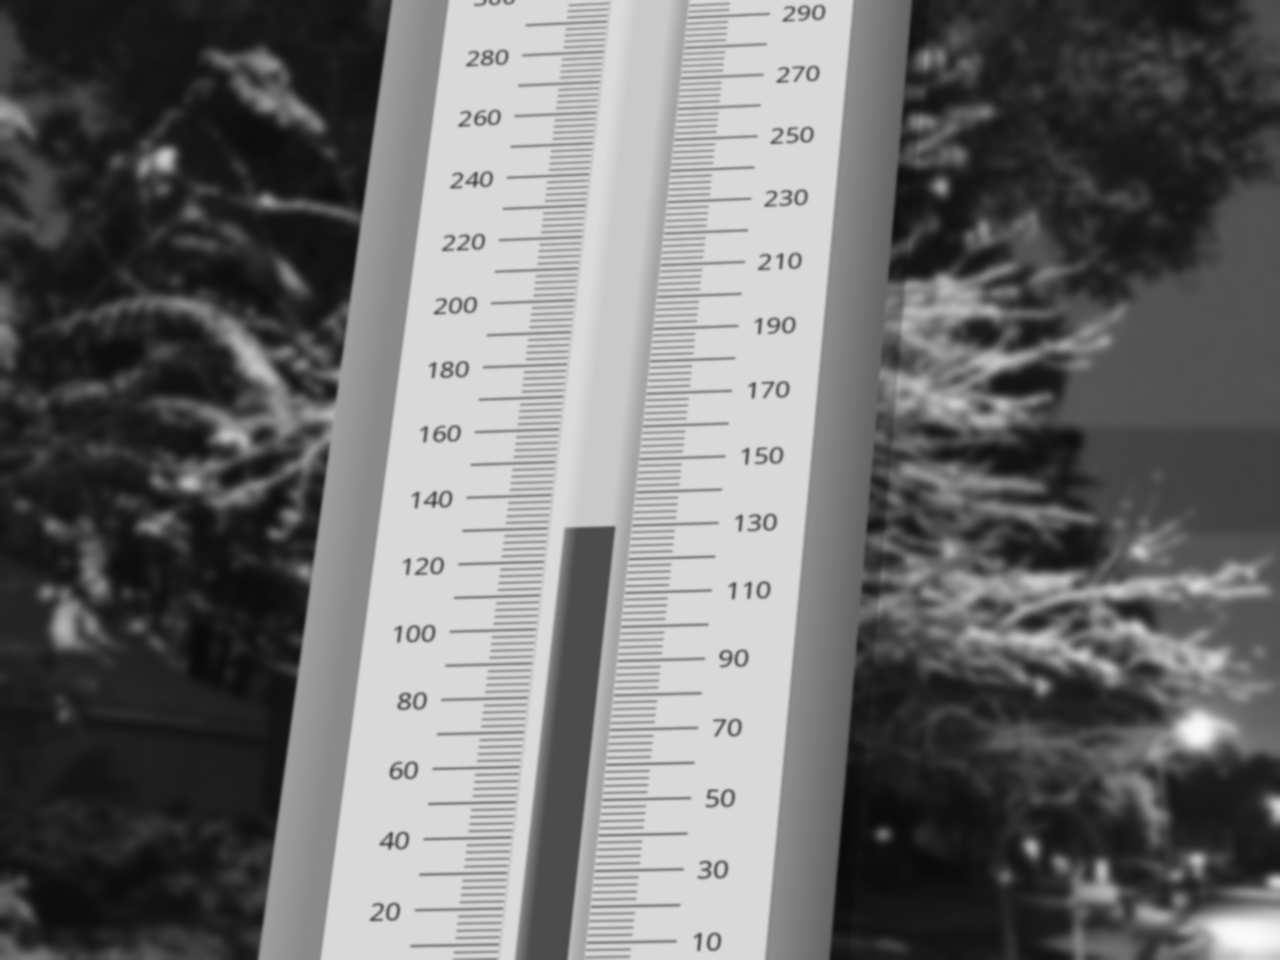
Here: 130 mmHg
